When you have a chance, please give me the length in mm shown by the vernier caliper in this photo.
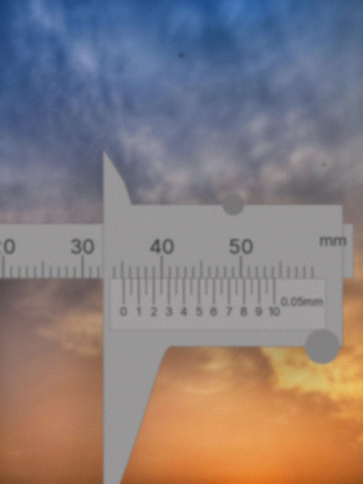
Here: 35.2 mm
